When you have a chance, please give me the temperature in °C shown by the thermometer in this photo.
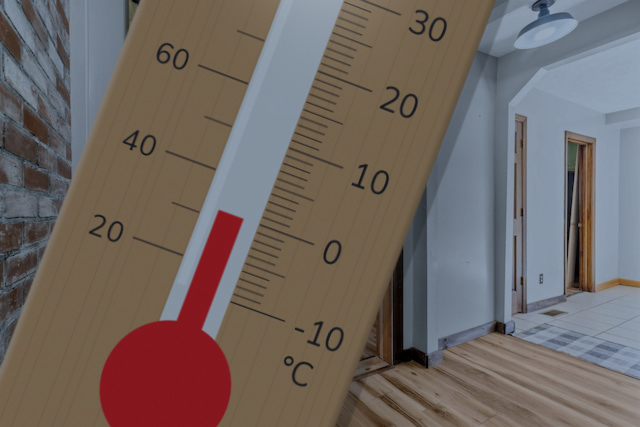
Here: 0 °C
